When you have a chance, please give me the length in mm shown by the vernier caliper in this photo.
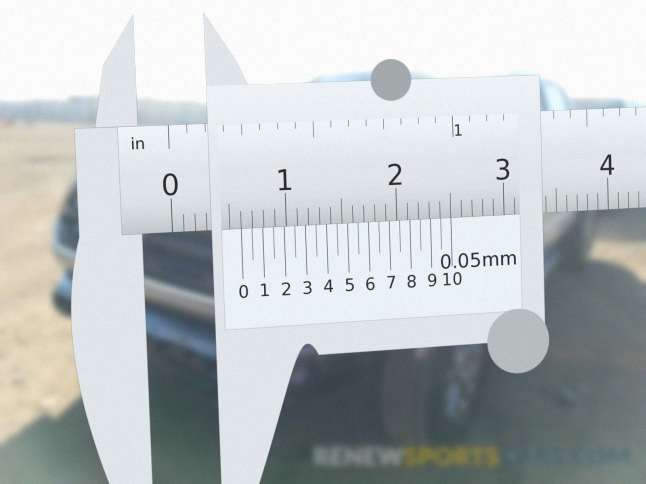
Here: 6.0 mm
